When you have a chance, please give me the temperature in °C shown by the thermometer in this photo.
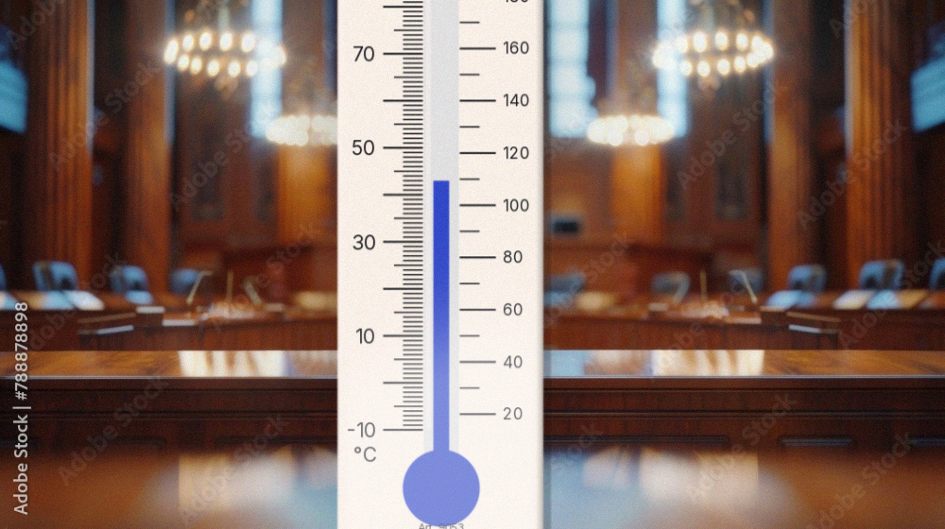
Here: 43 °C
